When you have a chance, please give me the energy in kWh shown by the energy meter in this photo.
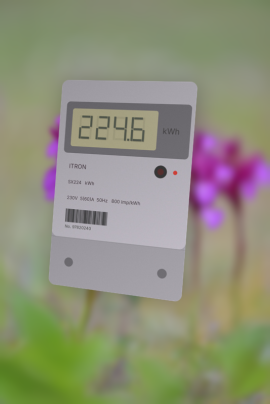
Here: 224.6 kWh
